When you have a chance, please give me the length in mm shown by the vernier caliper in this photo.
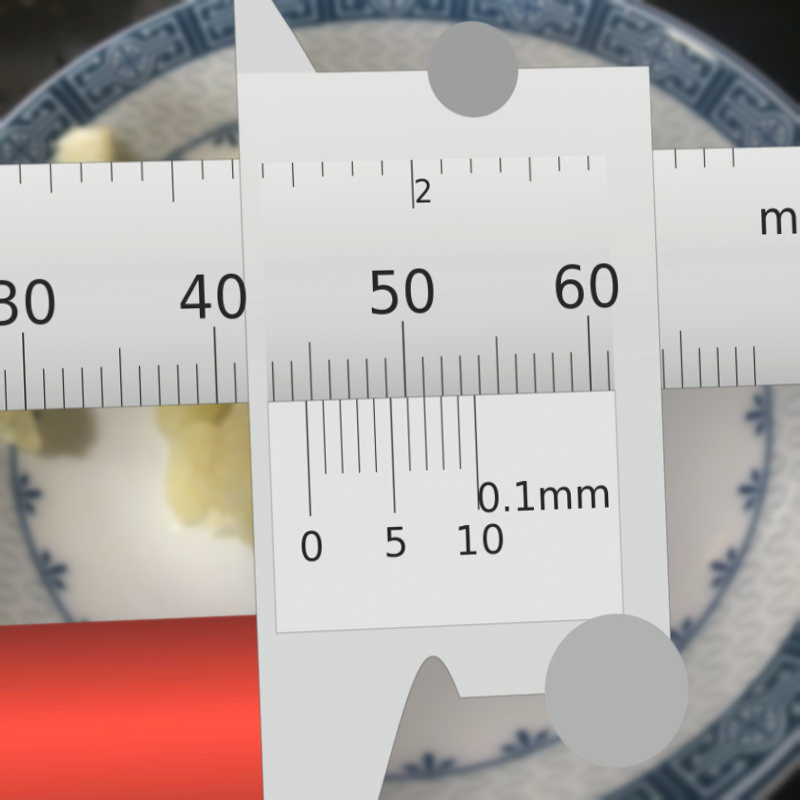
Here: 44.7 mm
